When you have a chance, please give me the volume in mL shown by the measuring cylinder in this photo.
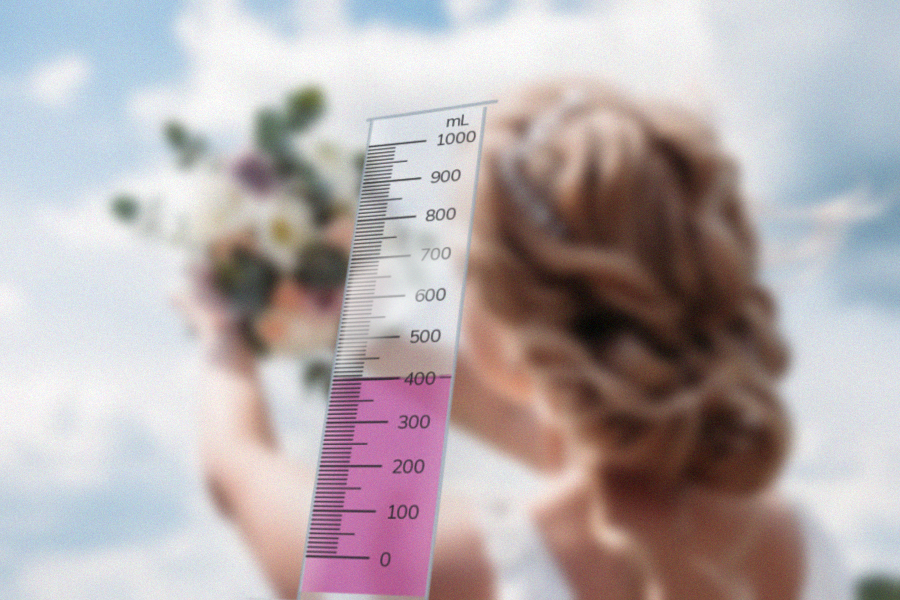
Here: 400 mL
